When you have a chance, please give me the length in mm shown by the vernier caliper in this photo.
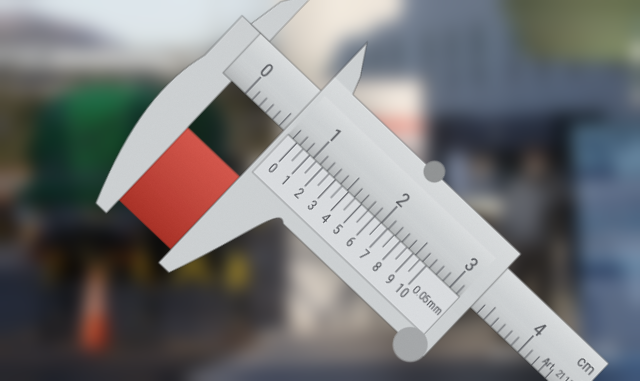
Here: 7.6 mm
